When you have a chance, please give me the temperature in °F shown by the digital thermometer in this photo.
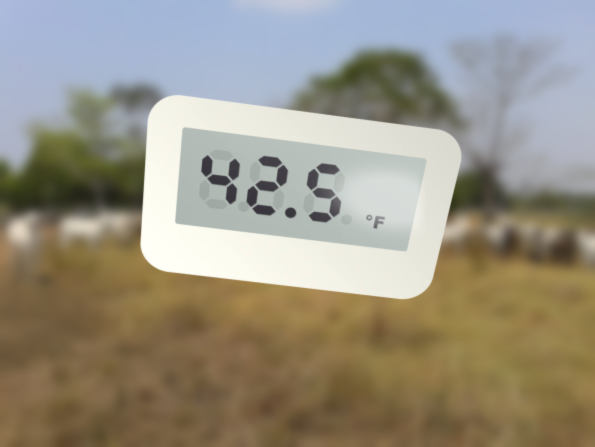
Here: 42.5 °F
